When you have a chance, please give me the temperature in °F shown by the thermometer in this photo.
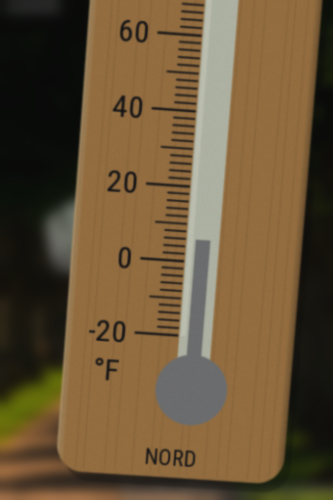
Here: 6 °F
